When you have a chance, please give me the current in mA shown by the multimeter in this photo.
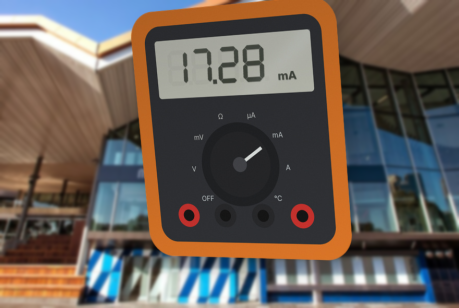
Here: 17.28 mA
